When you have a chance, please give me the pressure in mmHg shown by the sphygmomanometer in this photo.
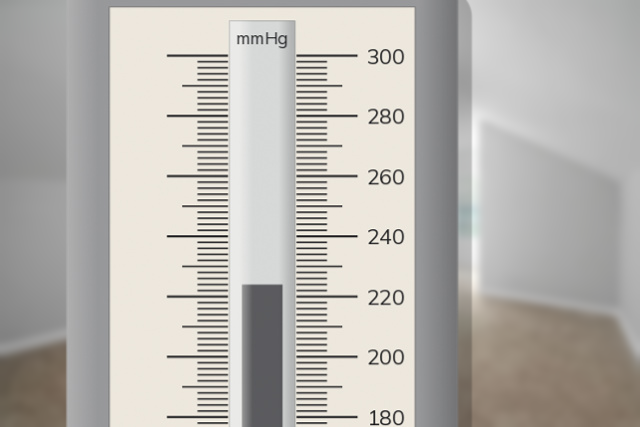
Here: 224 mmHg
